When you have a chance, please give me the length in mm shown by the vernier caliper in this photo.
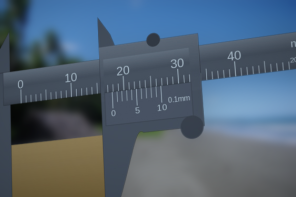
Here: 17.8 mm
